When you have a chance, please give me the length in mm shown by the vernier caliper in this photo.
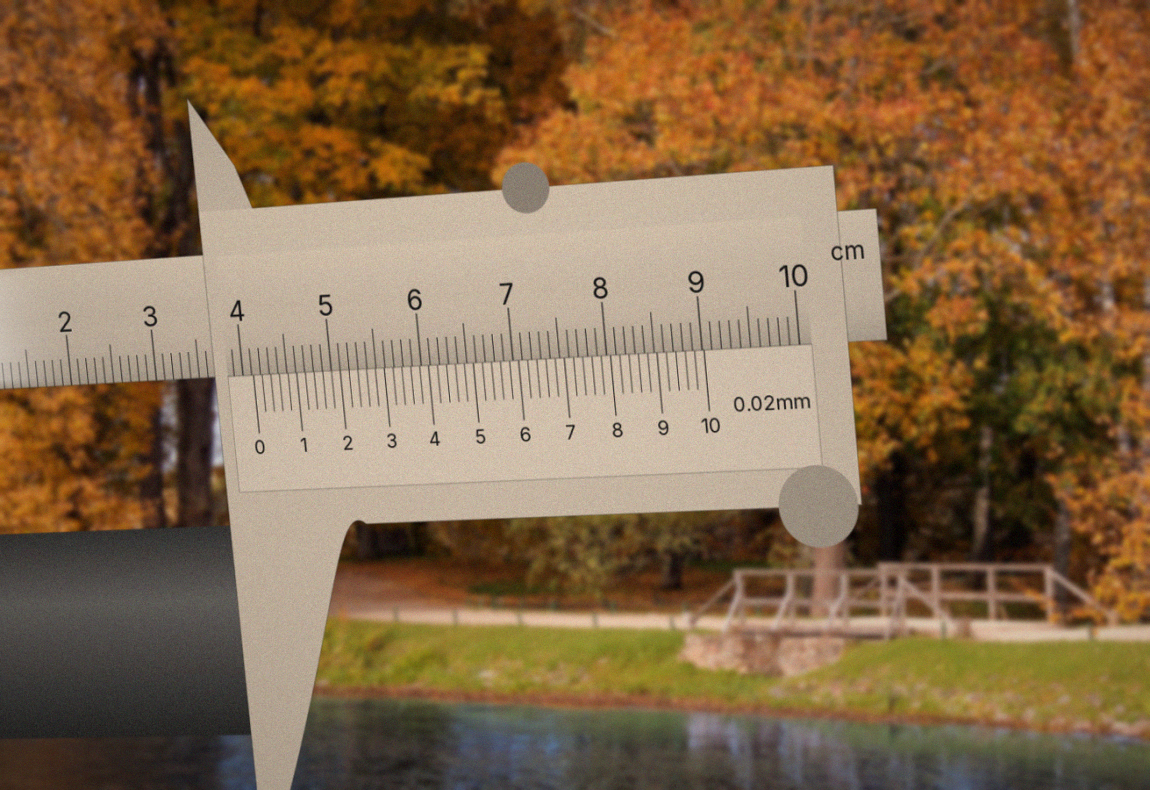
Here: 41.2 mm
